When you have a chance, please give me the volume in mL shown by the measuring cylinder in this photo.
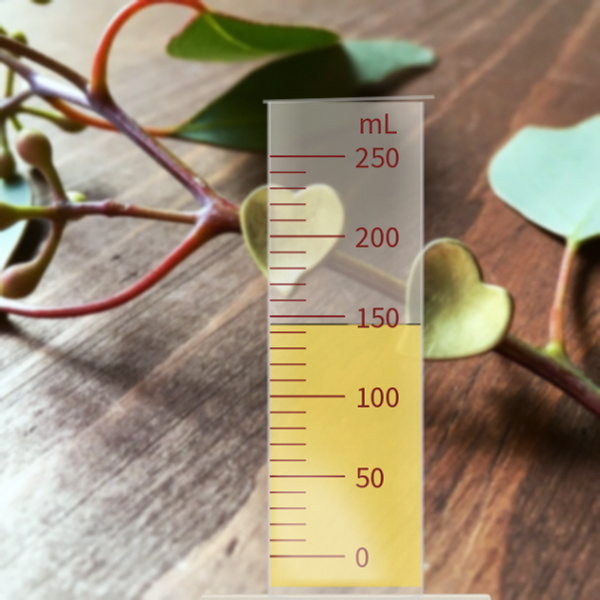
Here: 145 mL
